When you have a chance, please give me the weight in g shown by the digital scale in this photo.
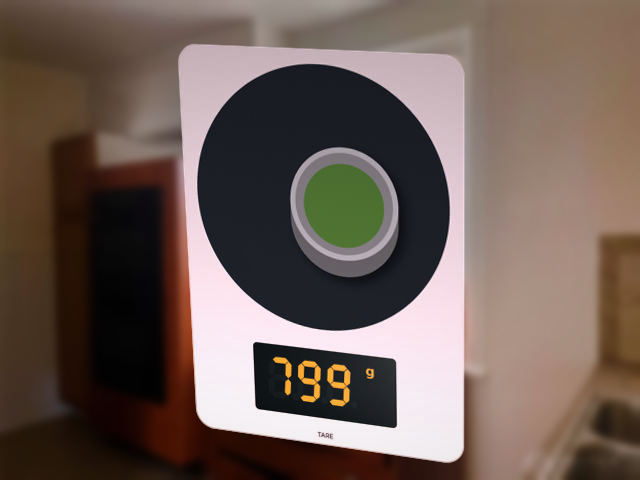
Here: 799 g
